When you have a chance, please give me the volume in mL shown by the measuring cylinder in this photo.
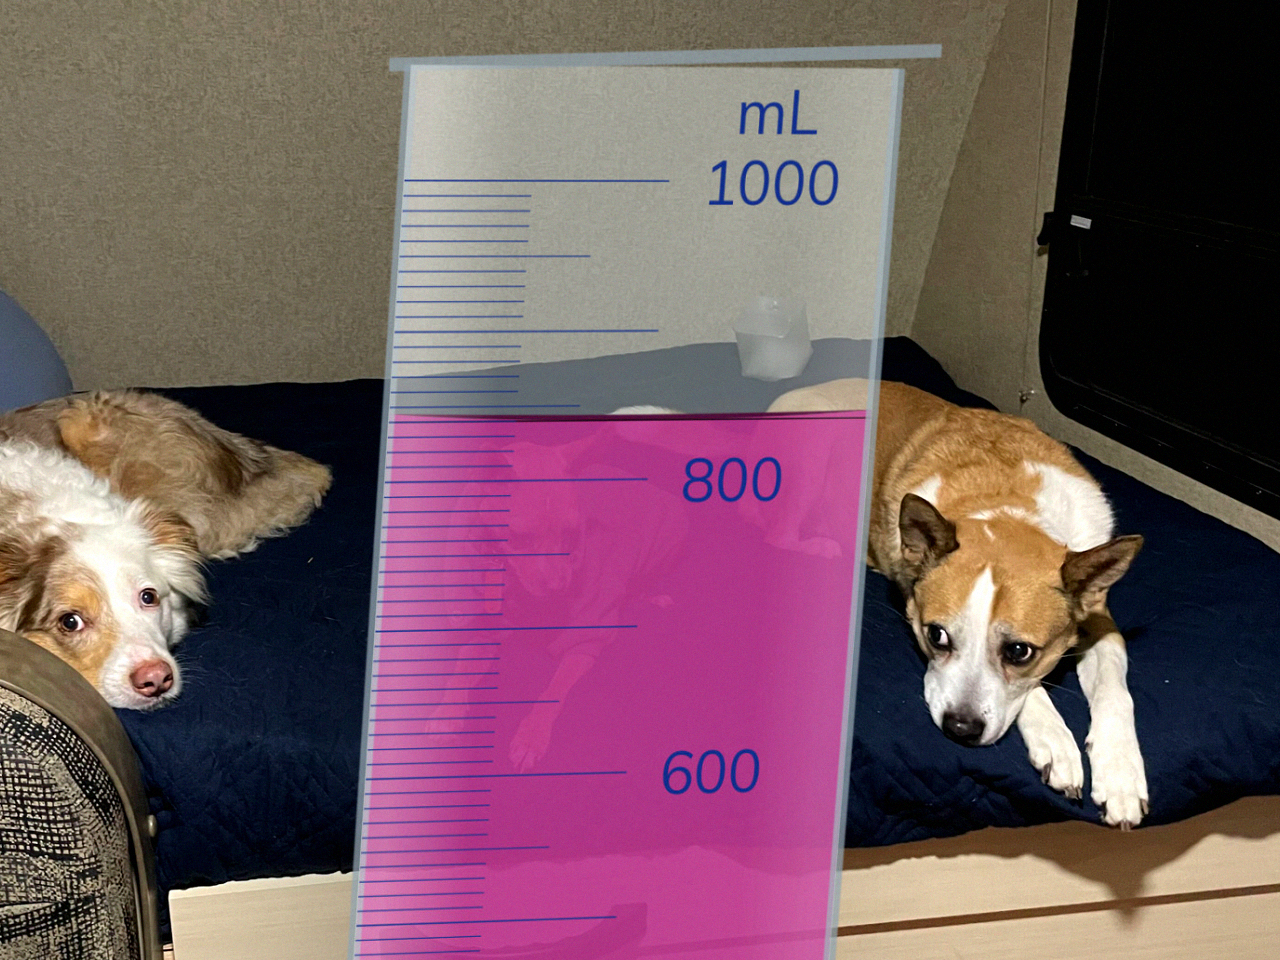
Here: 840 mL
